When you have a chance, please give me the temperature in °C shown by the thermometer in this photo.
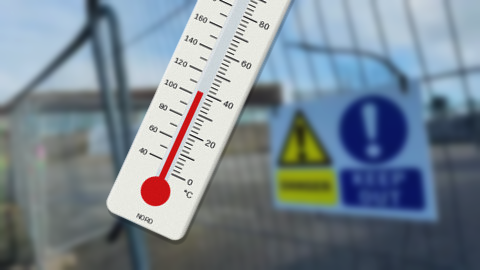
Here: 40 °C
